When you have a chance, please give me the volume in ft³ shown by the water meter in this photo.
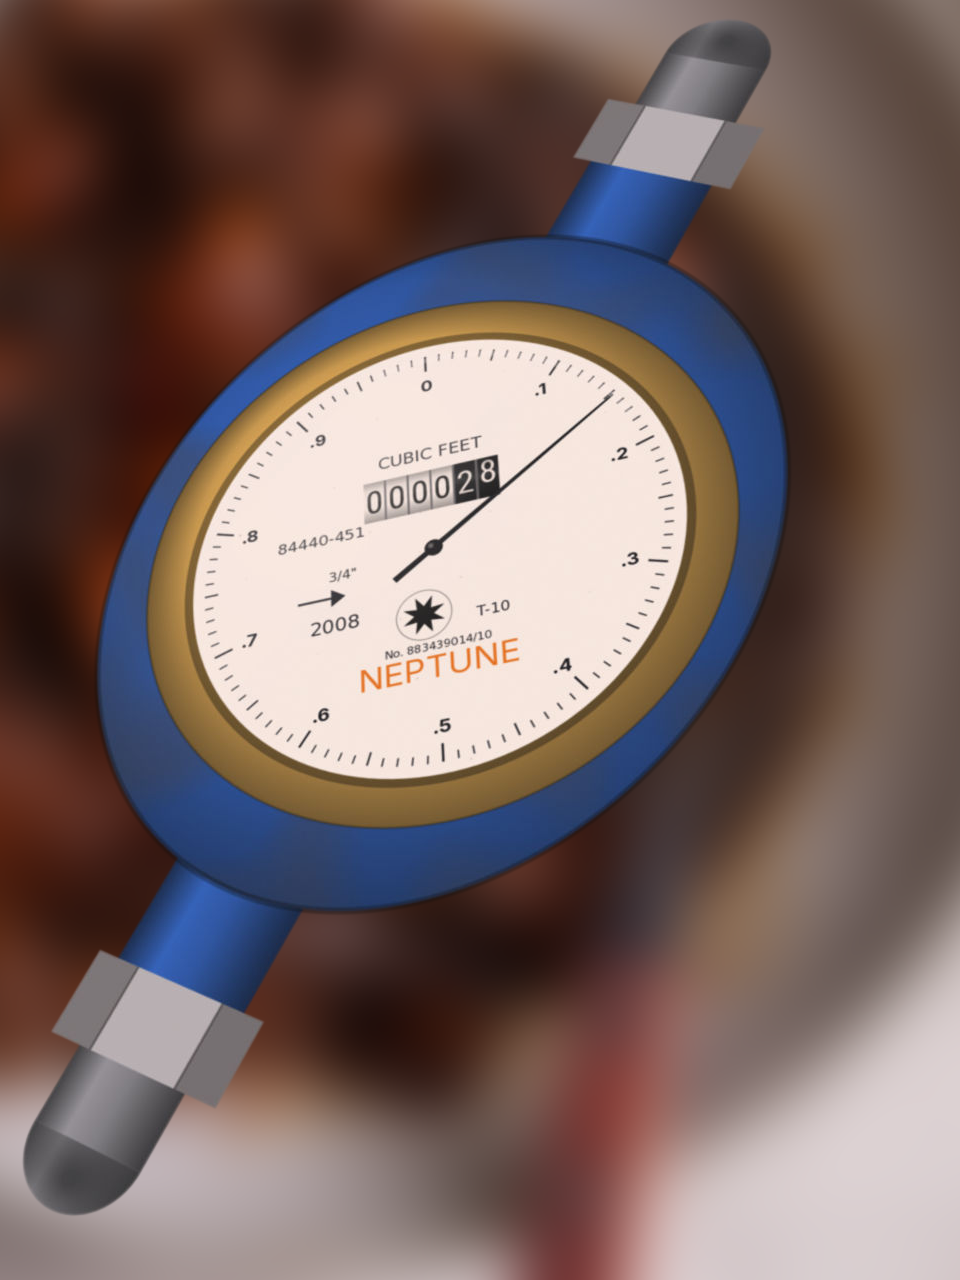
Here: 28.15 ft³
